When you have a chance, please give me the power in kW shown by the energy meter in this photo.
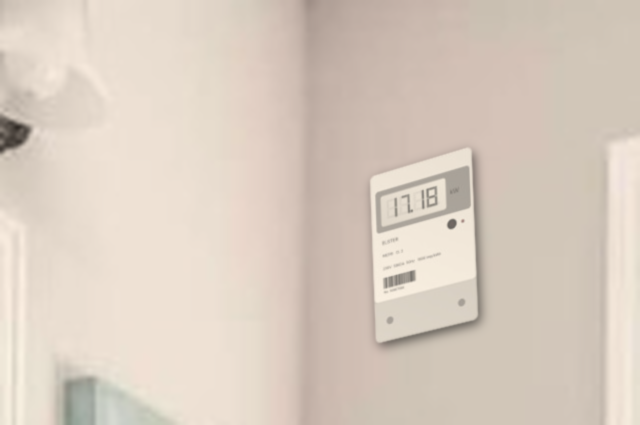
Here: 17.18 kW
